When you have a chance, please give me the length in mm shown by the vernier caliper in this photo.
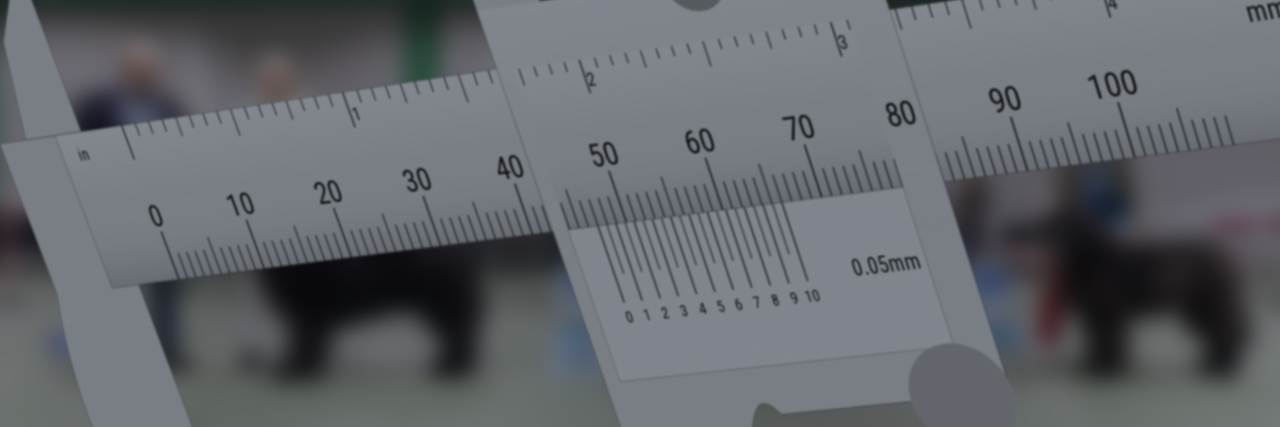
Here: 47.0 mm
